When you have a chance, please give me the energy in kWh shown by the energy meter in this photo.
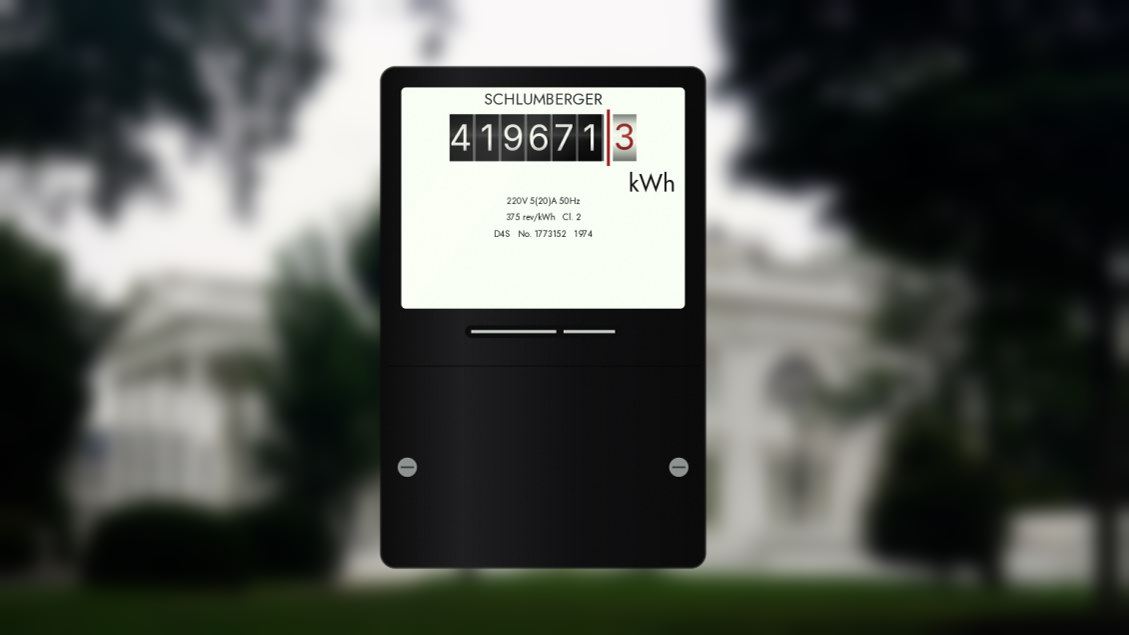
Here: 419671.3 kWh
